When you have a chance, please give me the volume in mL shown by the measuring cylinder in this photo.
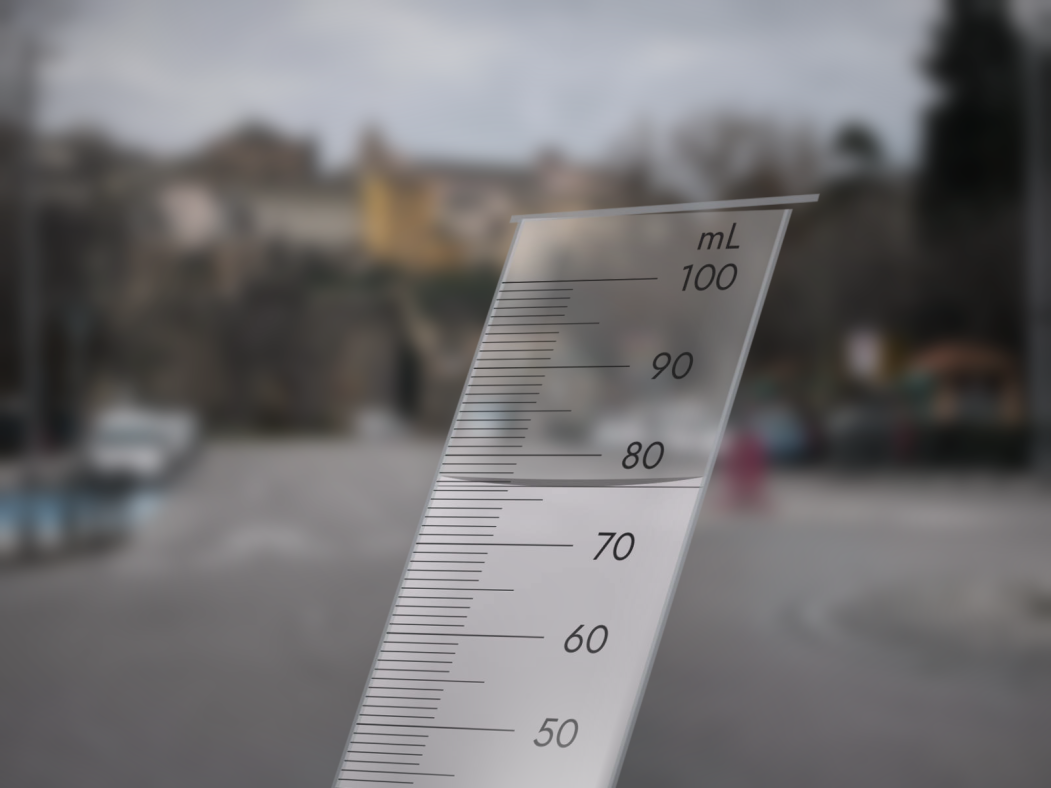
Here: 76.5 mL
